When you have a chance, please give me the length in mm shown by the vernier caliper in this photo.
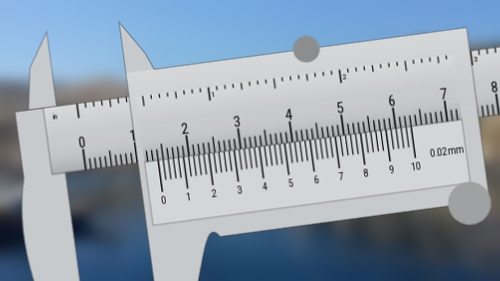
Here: 14.0 mm
